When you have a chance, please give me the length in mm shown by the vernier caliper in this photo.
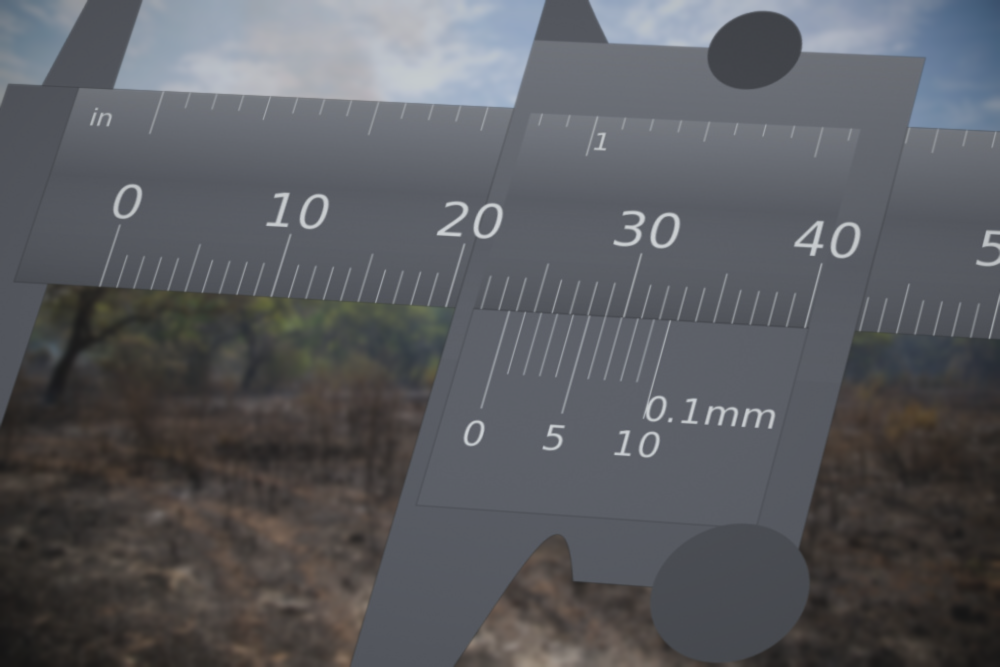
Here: 23.6 mm
